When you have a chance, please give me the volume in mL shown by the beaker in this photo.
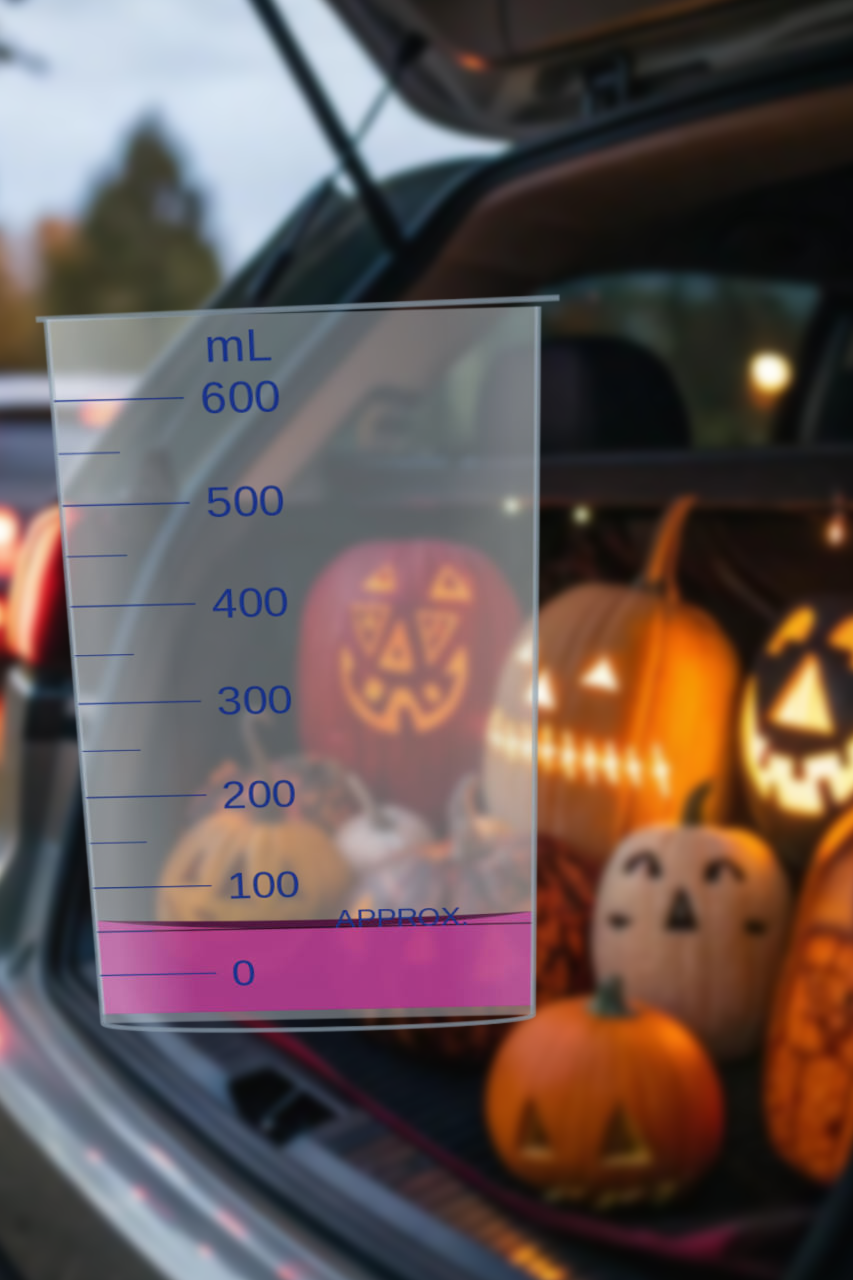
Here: 50 mL
